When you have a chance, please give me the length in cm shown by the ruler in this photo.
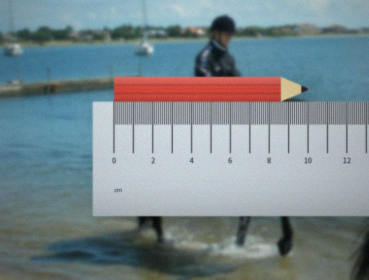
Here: 10 cm
